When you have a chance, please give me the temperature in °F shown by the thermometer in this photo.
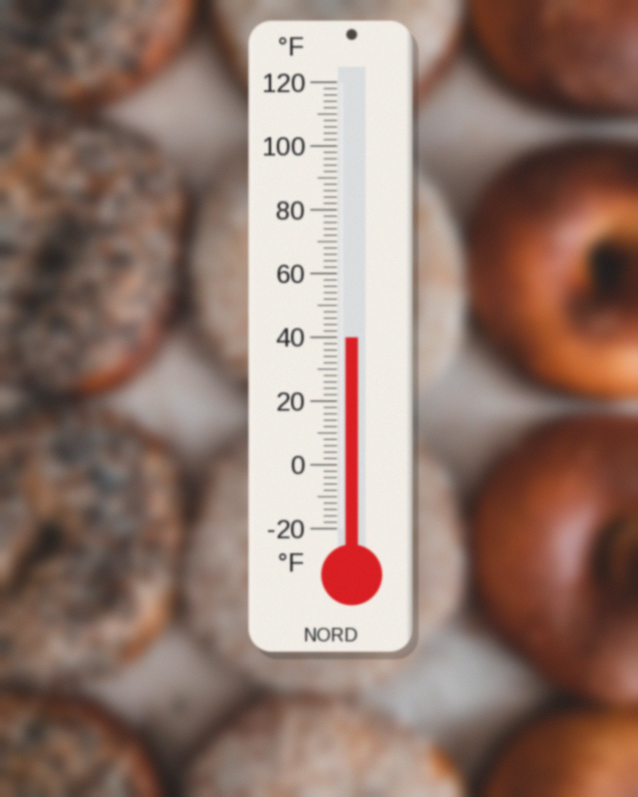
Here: 40 °F
